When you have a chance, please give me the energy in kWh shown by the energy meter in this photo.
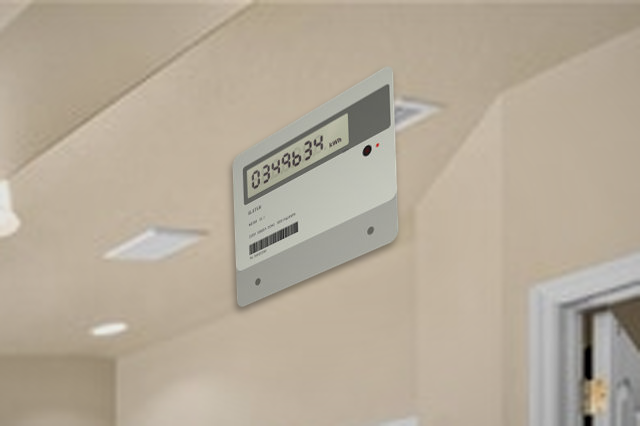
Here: 349634 kWh
